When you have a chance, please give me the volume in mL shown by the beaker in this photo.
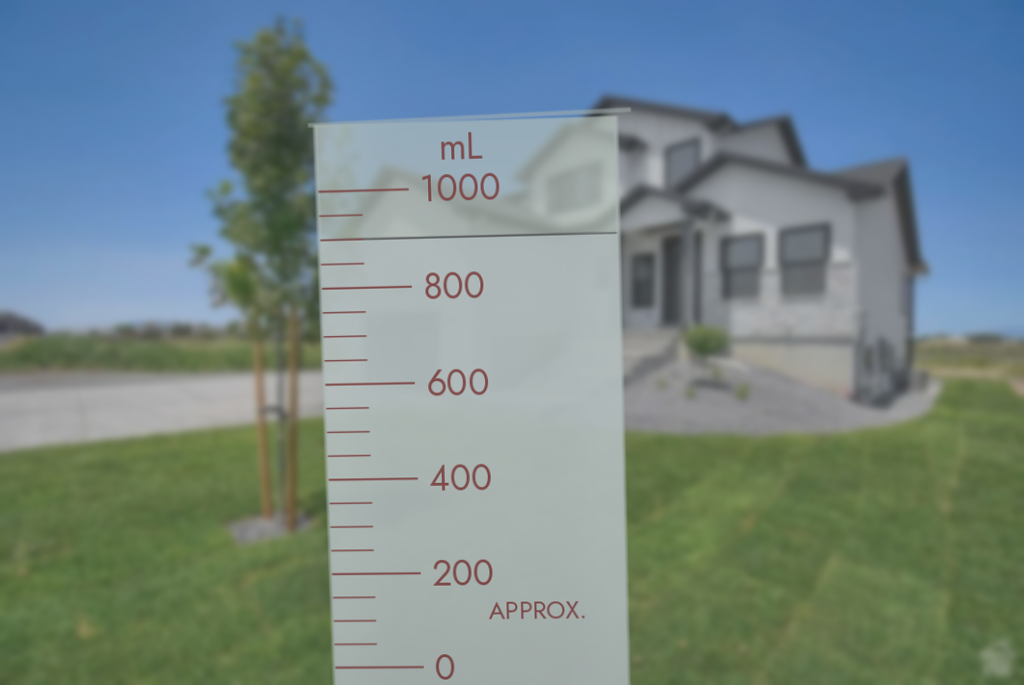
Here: 900 mL
